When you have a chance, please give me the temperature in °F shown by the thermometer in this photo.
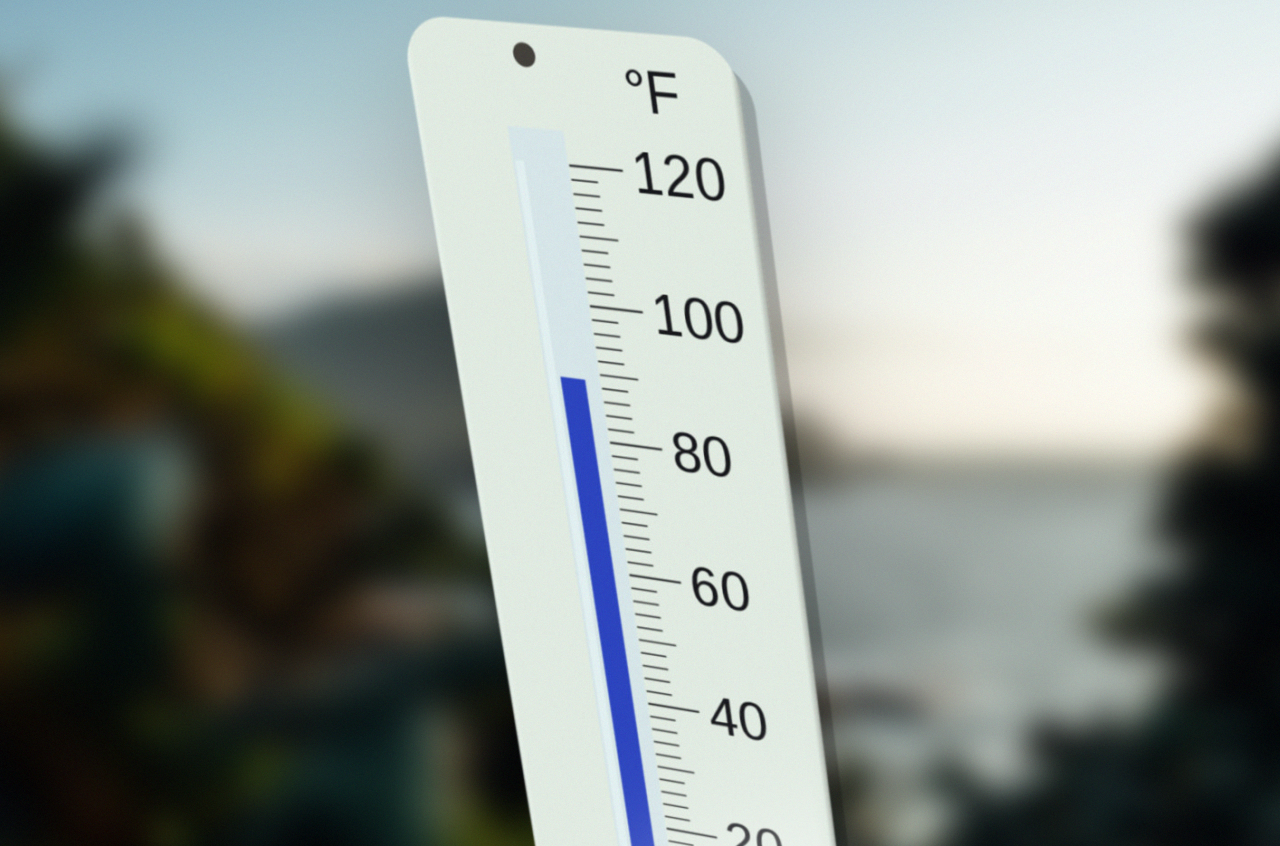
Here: 89 °F
